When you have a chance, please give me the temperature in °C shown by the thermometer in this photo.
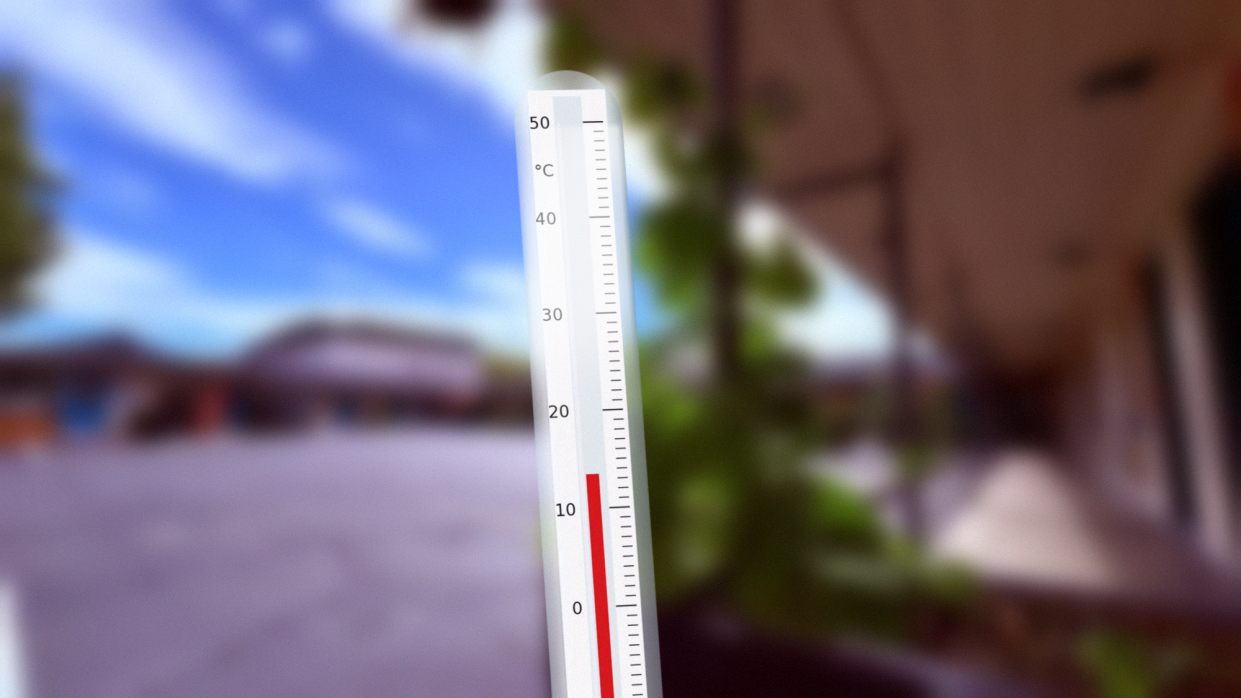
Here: 13.5 °C
